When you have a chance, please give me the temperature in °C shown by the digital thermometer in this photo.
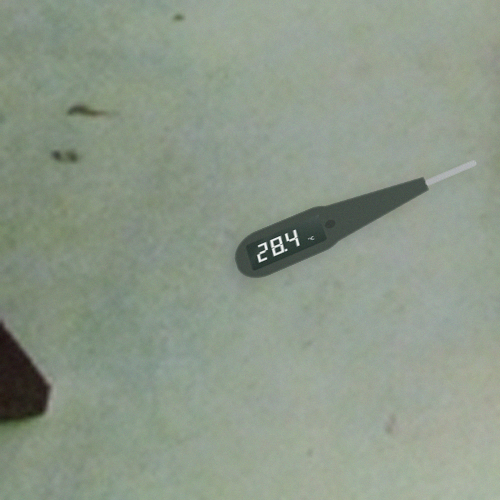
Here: 28.4 °C
